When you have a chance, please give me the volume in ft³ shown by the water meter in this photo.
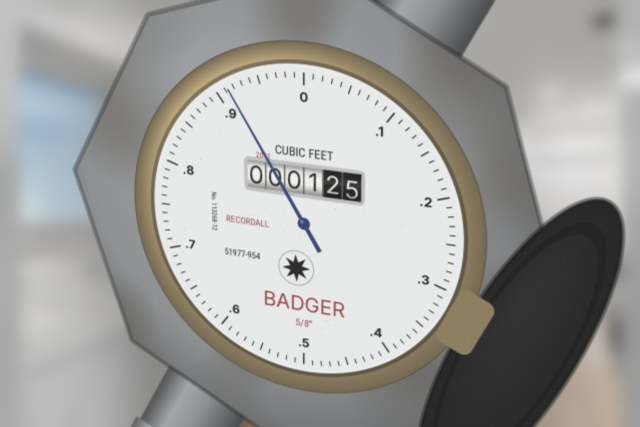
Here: 124.91 ft³
